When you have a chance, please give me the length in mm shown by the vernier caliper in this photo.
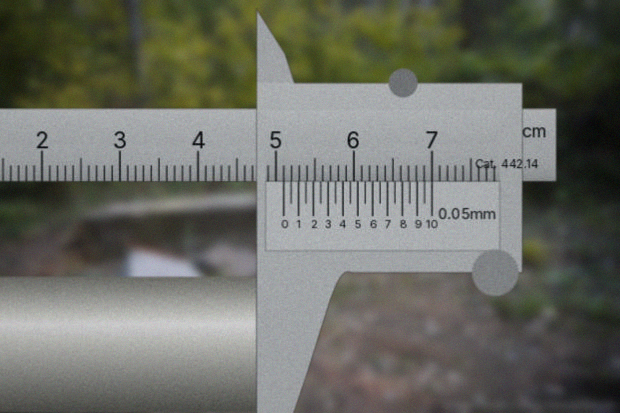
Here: 51.0 mm
